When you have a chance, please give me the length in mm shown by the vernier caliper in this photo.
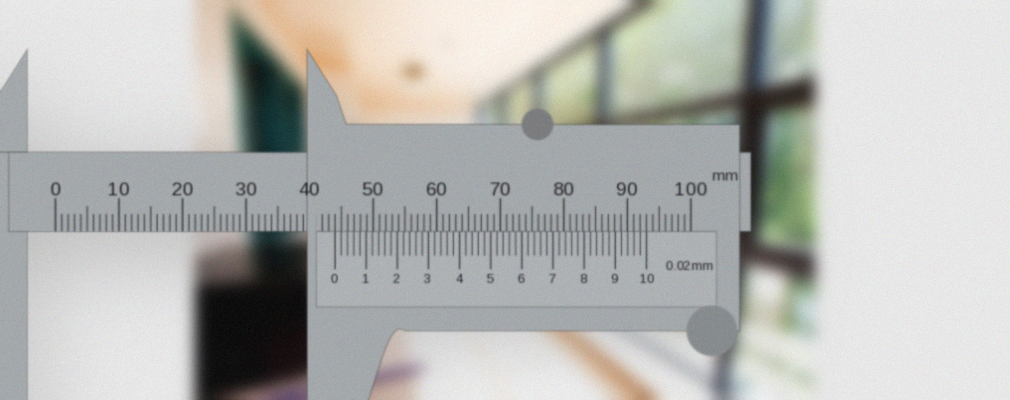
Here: 44.0 mm
